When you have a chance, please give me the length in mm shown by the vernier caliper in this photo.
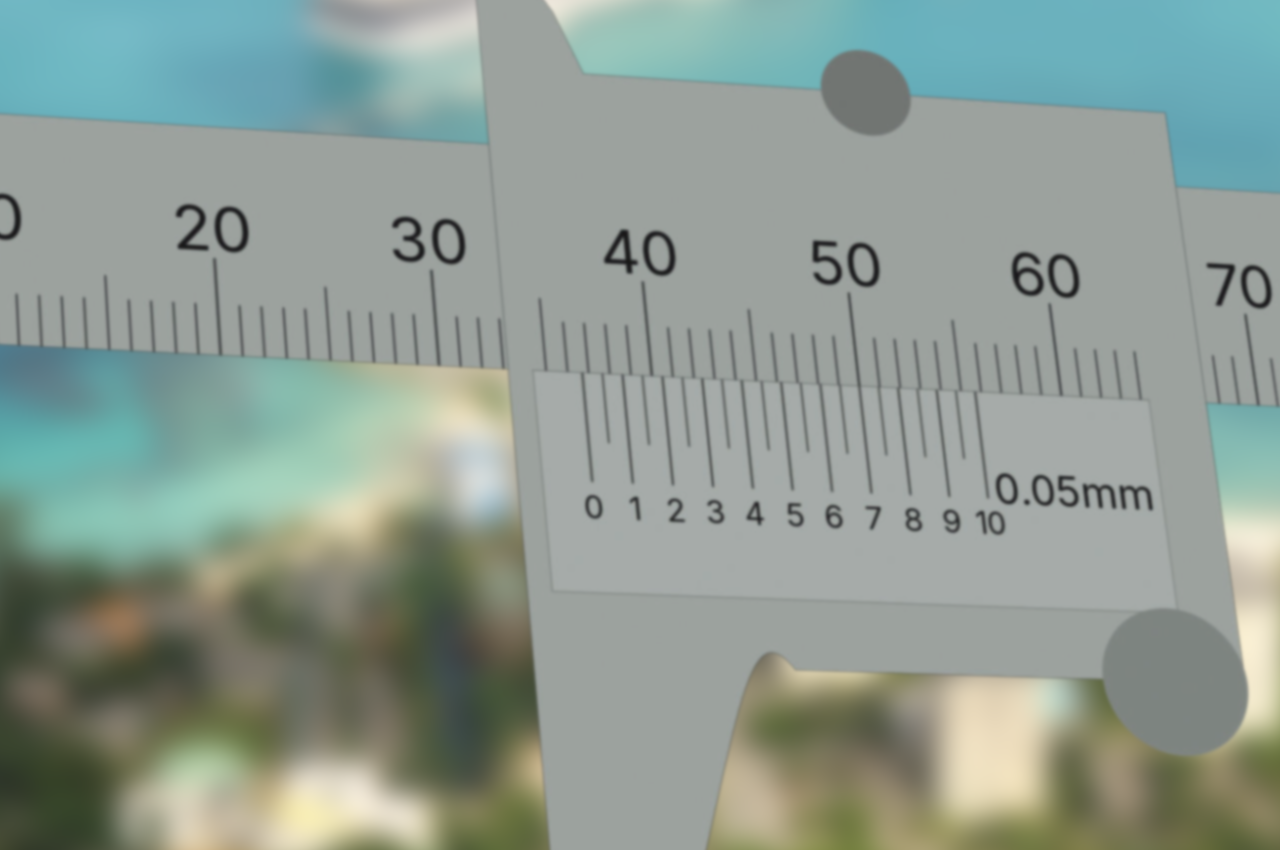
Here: 36.7 mm
